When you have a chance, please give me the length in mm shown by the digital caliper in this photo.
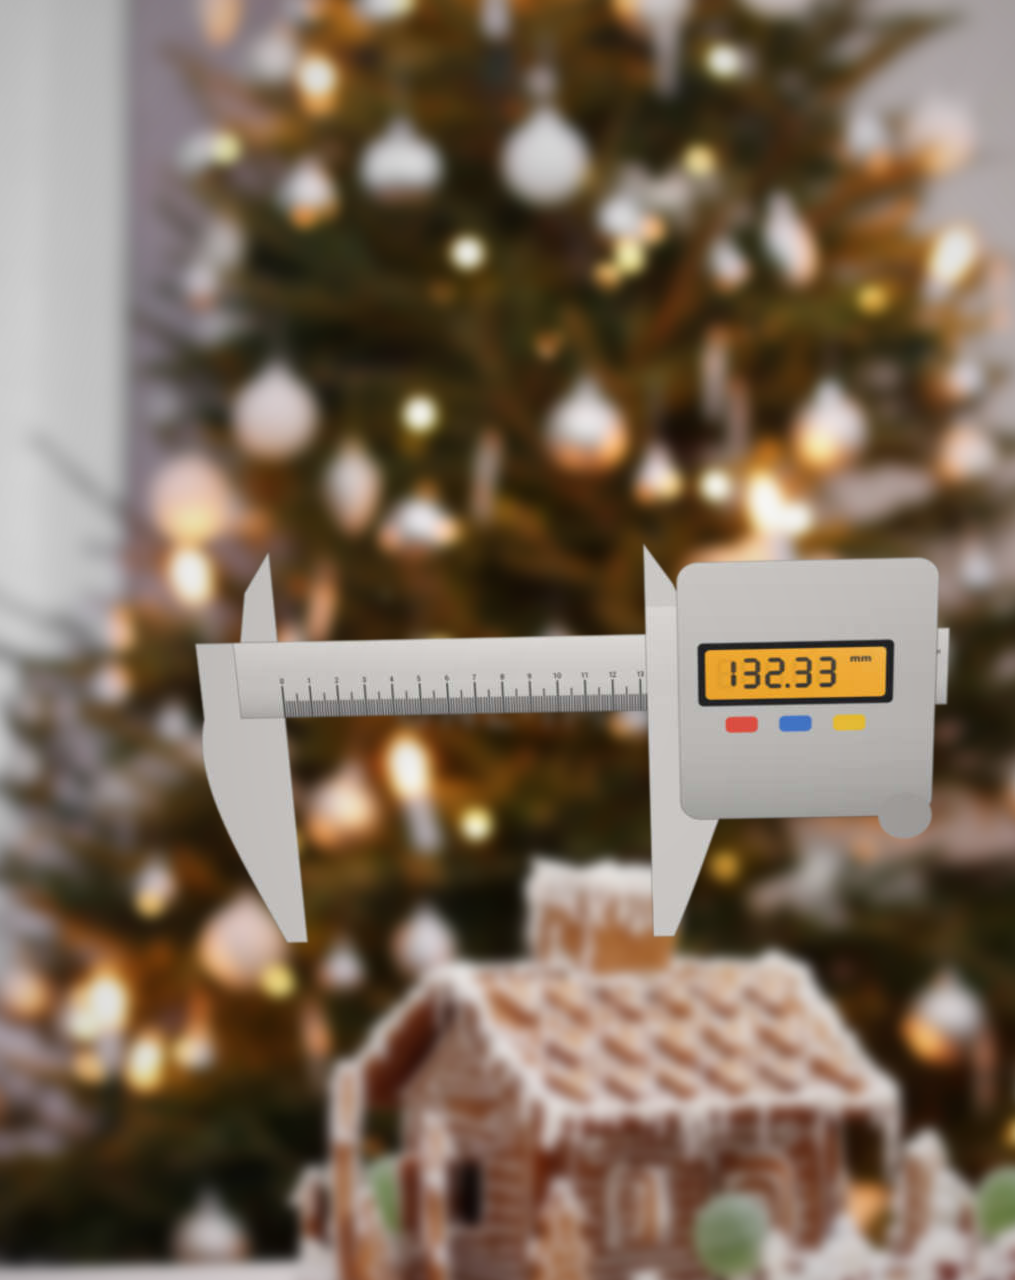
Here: 132.33 mm
